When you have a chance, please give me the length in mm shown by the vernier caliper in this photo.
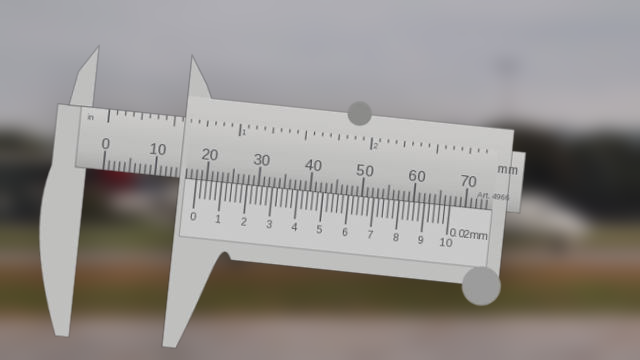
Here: 18.0 mm
